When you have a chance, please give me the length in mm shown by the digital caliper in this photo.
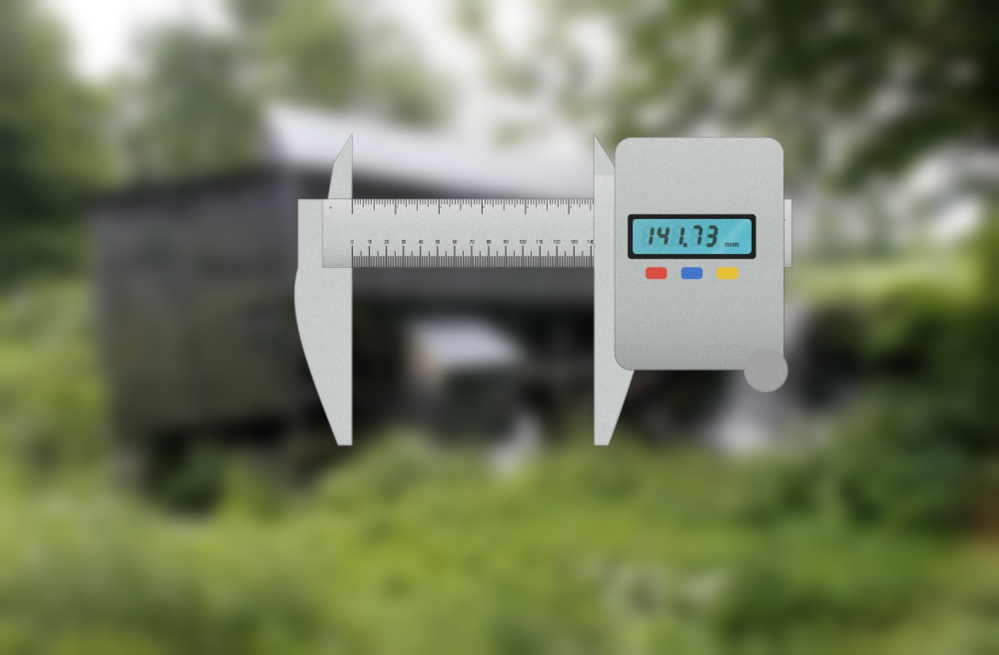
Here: 141.73 mm
